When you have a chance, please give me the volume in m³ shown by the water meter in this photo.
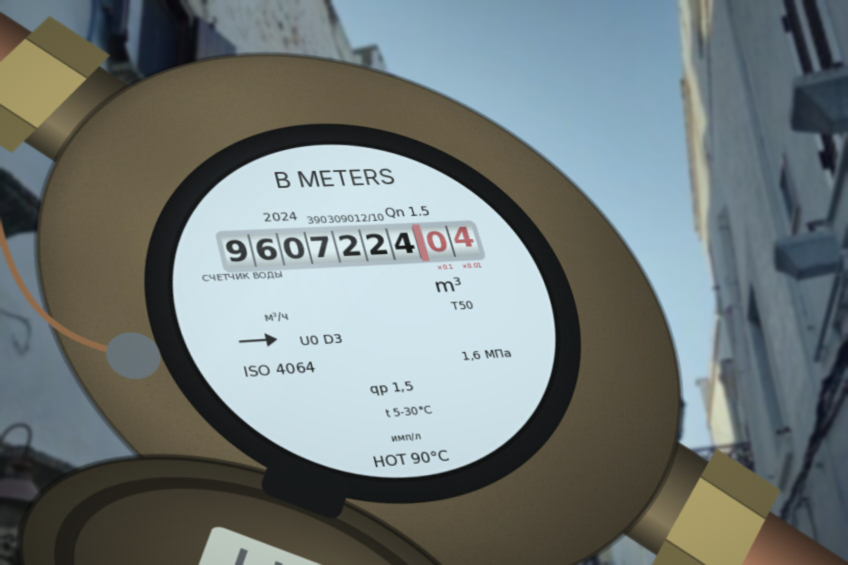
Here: 9607224.04 m³
